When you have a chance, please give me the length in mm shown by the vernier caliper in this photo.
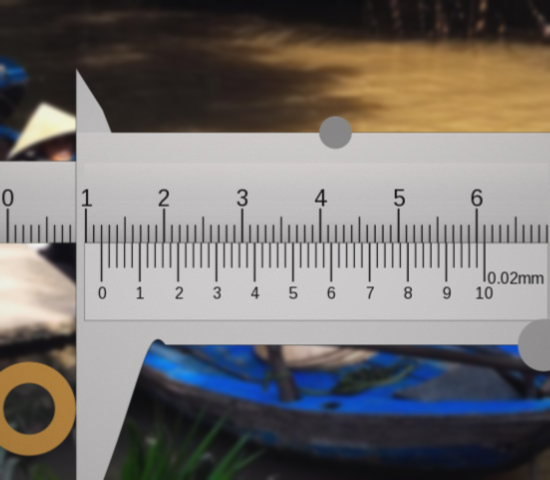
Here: 12.0 mm
